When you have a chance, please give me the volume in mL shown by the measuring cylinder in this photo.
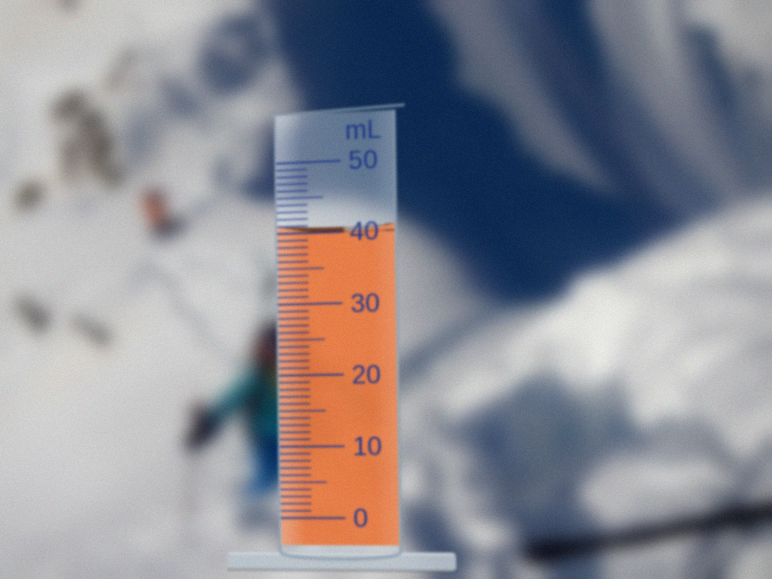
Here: 40 mL
